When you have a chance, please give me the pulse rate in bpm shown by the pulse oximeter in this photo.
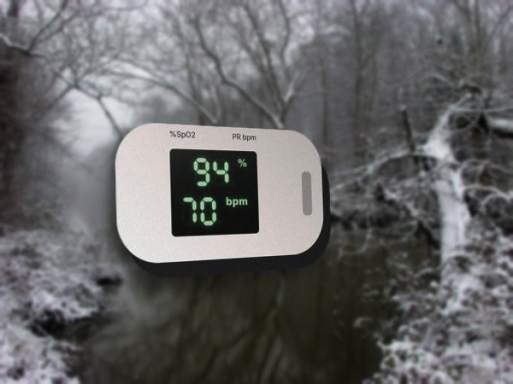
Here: 70 bpm
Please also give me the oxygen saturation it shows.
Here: 94 %
